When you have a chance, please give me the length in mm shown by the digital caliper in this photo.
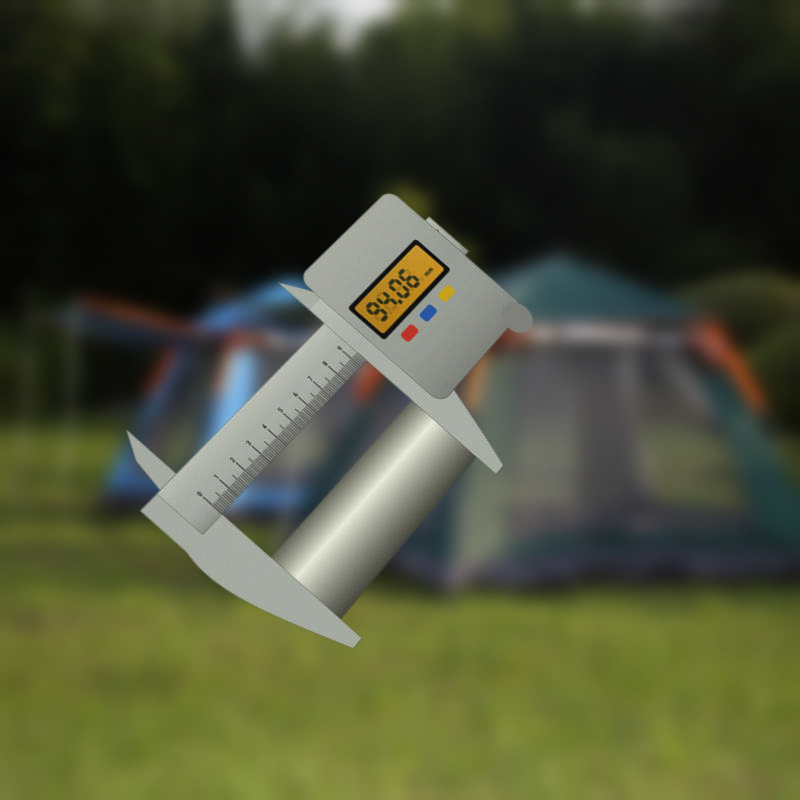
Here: 94.06 mm
